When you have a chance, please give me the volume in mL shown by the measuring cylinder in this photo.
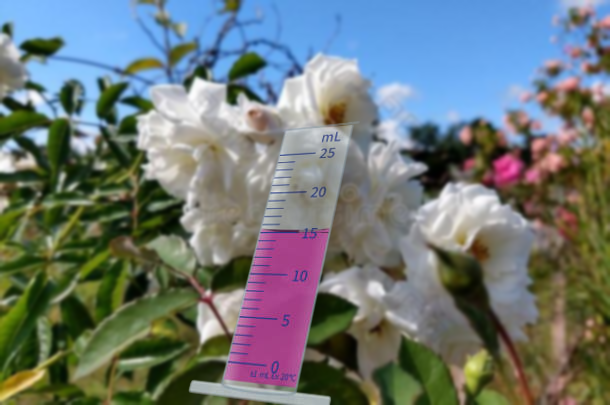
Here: 15 mL
